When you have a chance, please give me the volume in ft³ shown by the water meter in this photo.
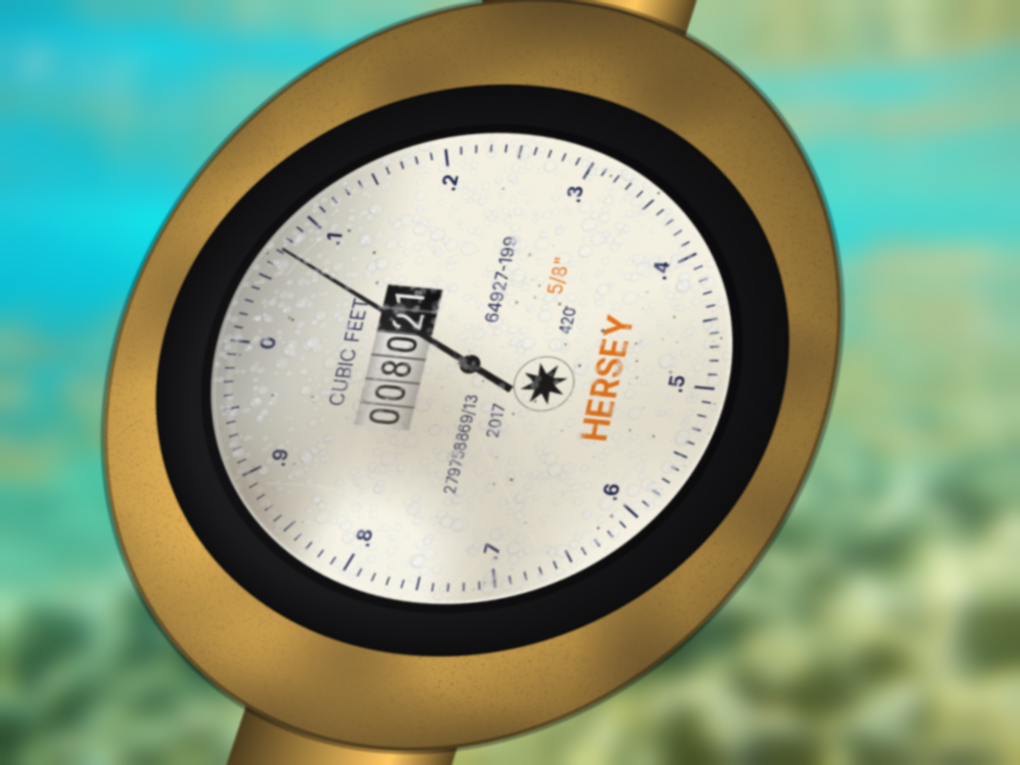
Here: 8021.07 ft³
